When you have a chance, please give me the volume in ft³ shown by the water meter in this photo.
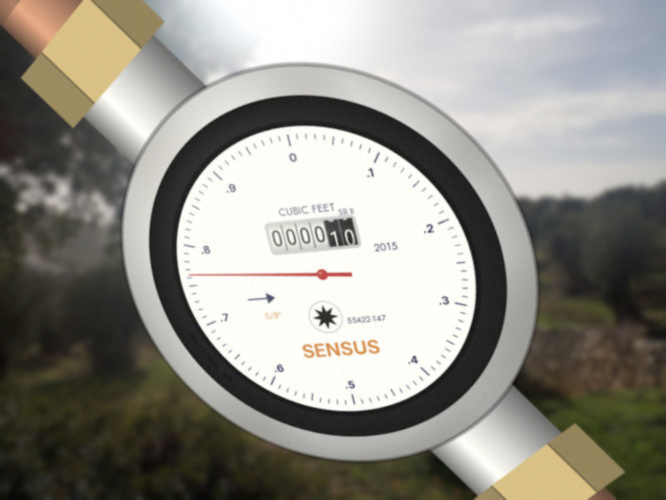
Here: 9.76 ft³
